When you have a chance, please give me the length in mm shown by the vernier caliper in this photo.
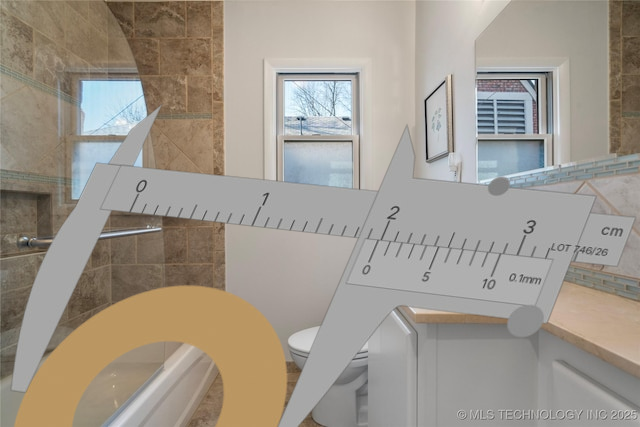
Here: 19.8 mm
